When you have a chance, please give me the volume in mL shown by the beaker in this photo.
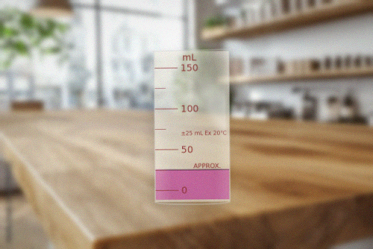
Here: 25 mL
